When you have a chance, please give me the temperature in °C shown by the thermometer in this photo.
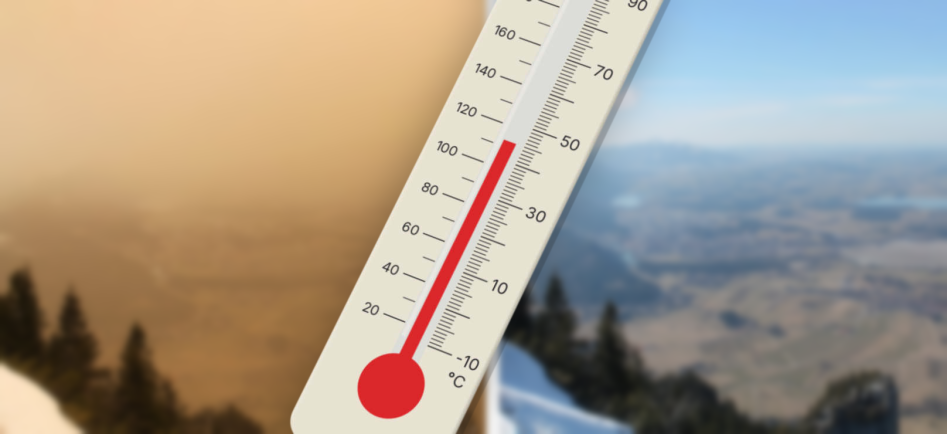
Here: 45 °C
